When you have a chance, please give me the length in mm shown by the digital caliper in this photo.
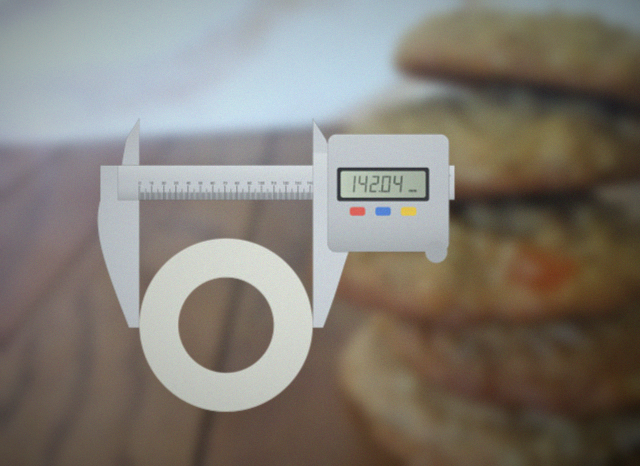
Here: 142.04 mm
